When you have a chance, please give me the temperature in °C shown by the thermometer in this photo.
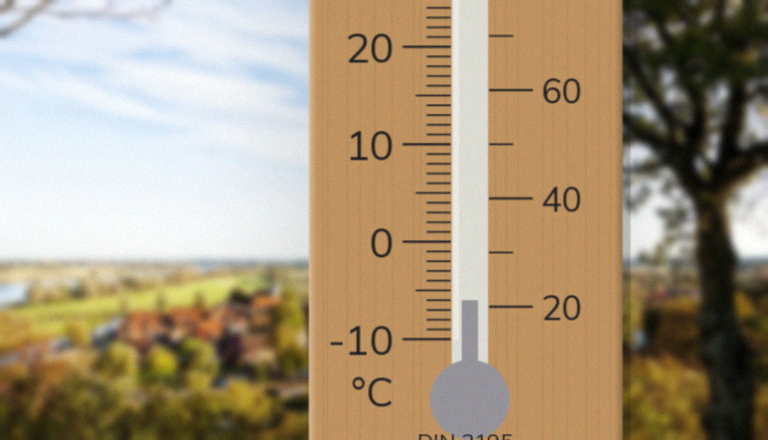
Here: -6 °C
